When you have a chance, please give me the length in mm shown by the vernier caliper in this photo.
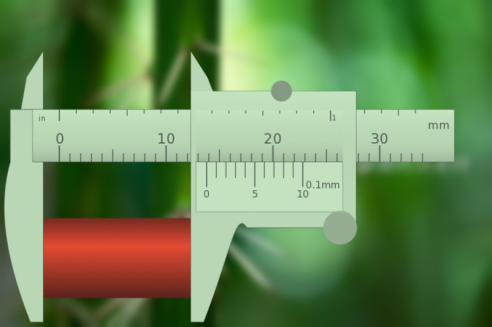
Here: 13.8 mm
